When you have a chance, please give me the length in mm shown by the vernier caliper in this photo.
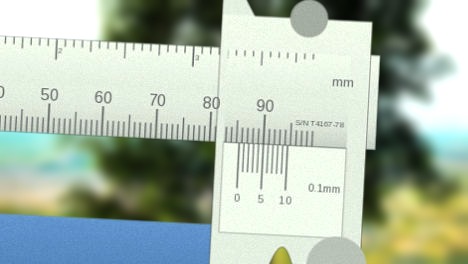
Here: 85.5 mm
